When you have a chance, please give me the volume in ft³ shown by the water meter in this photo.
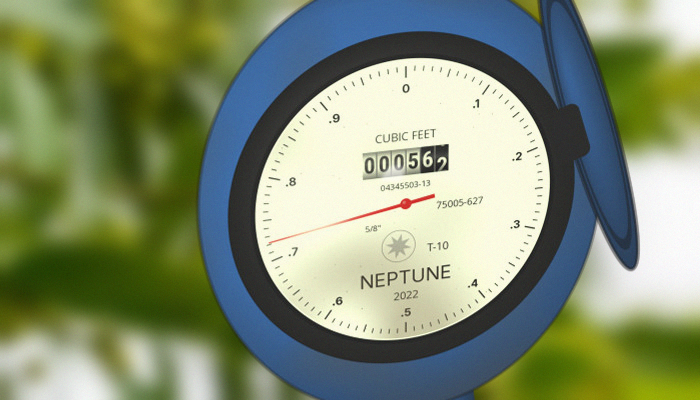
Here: 561.72 ft³
